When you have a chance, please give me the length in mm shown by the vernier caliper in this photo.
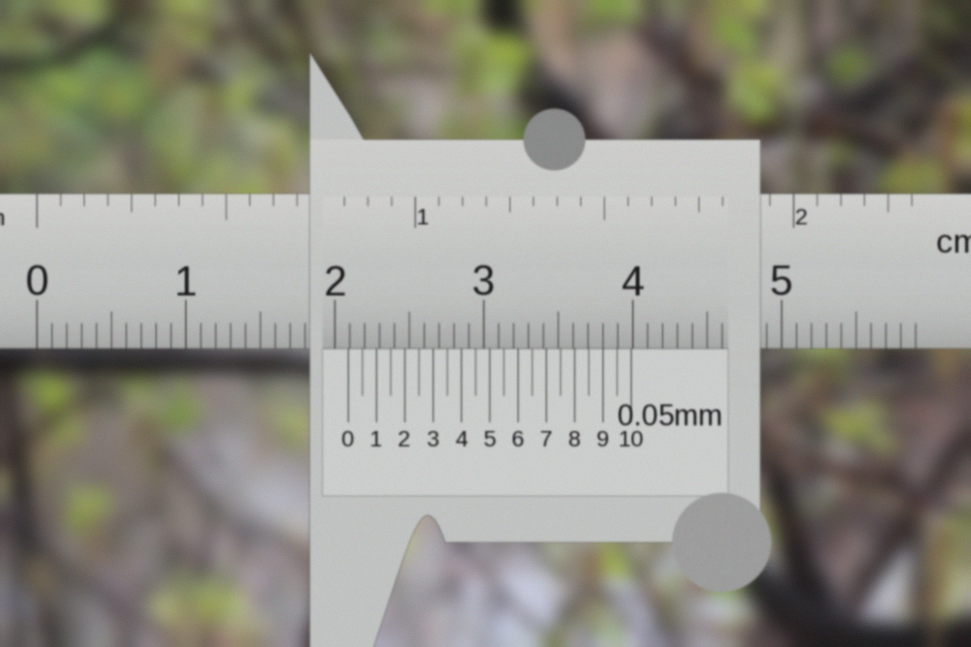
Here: 20.9 mm
